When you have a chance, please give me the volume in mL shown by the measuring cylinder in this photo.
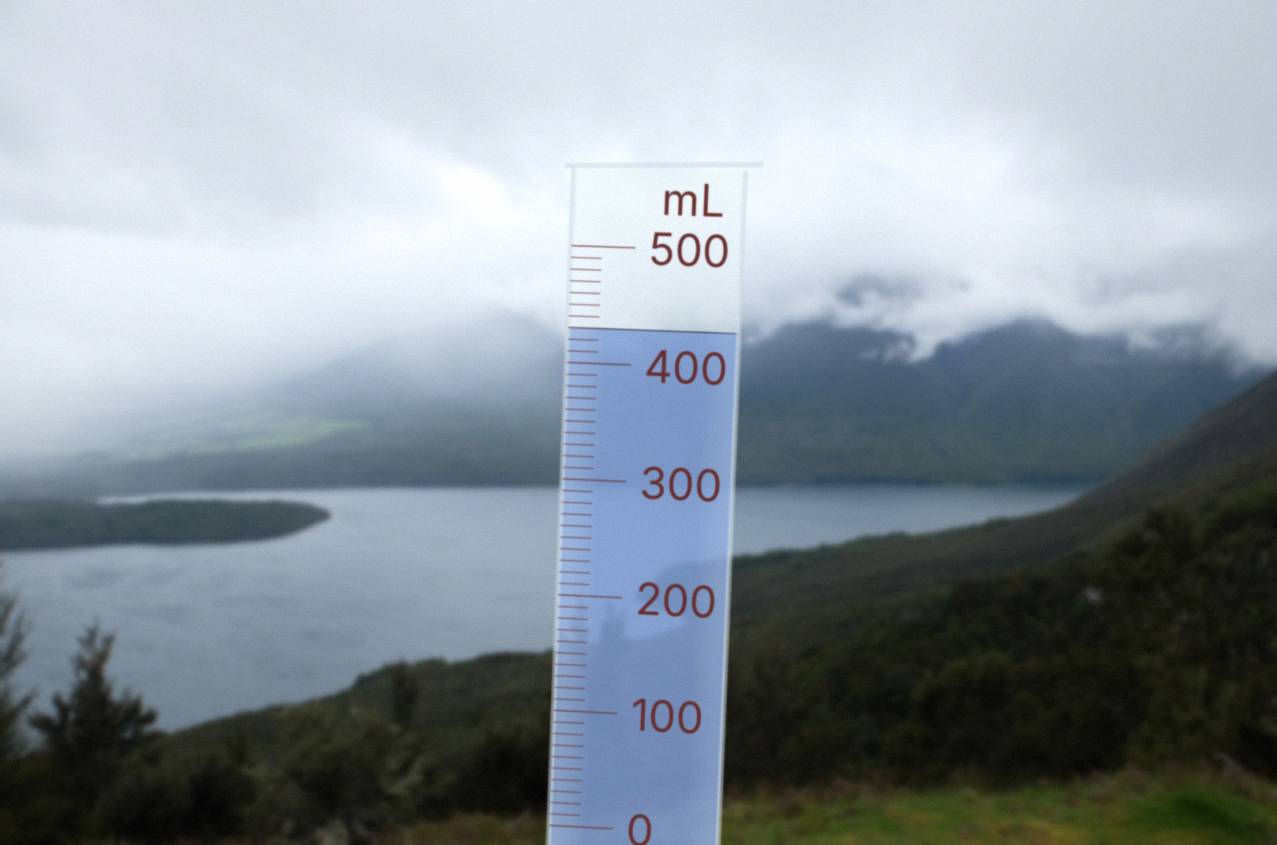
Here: 430 mL
